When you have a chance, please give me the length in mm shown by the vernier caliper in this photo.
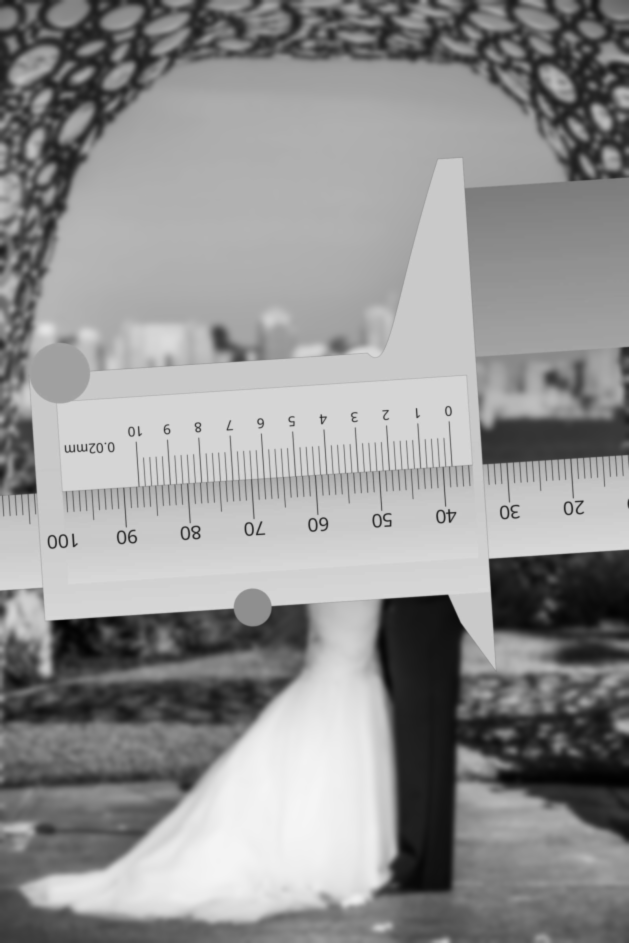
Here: 38.6 mm
